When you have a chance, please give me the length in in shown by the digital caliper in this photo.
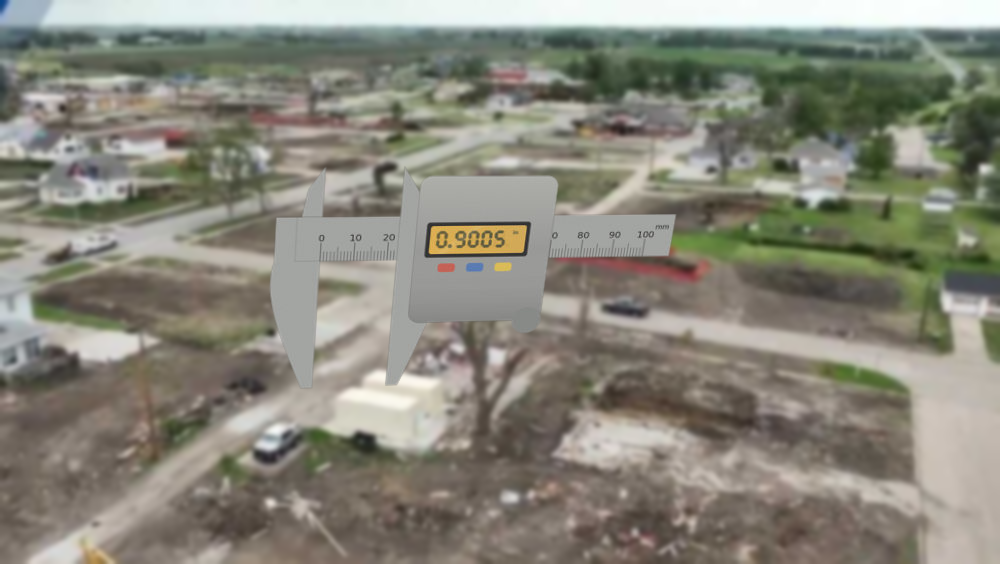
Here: 0.9005 in
